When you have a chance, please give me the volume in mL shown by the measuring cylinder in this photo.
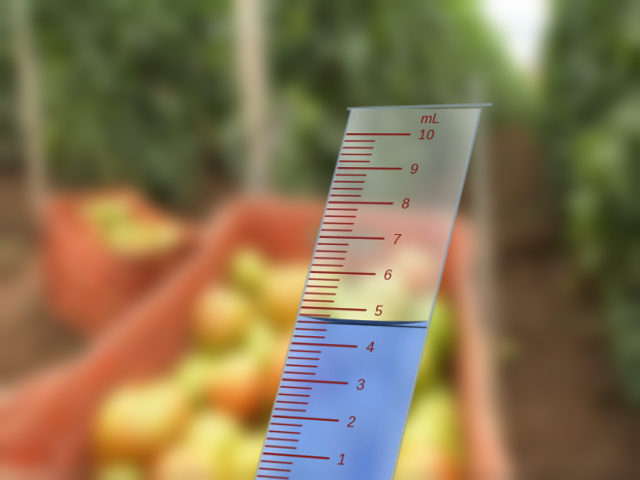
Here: 4.6 mL
